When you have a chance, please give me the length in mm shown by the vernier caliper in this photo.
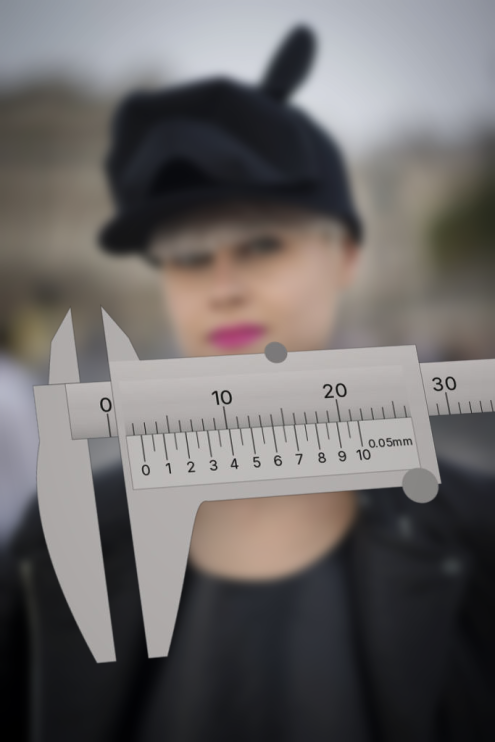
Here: 2.6 mm
